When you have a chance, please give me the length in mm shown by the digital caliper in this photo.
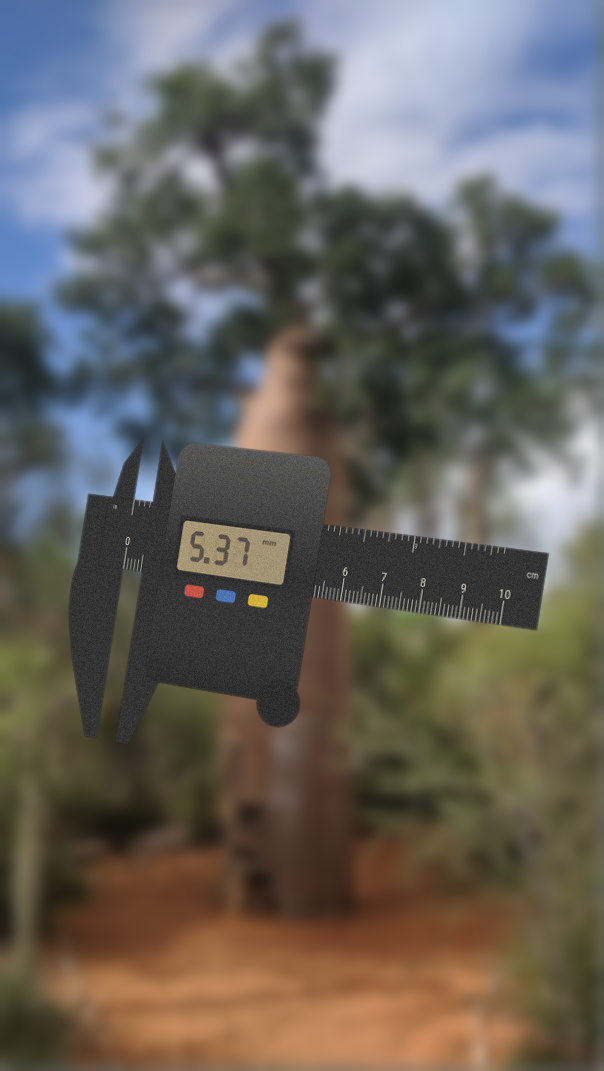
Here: 5.37 mm
